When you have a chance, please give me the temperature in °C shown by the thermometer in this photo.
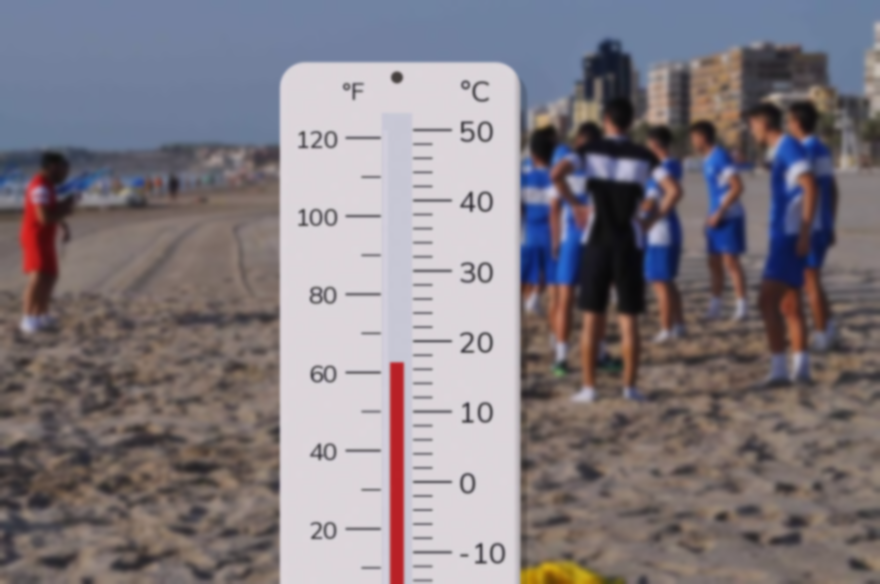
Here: 17 °C
